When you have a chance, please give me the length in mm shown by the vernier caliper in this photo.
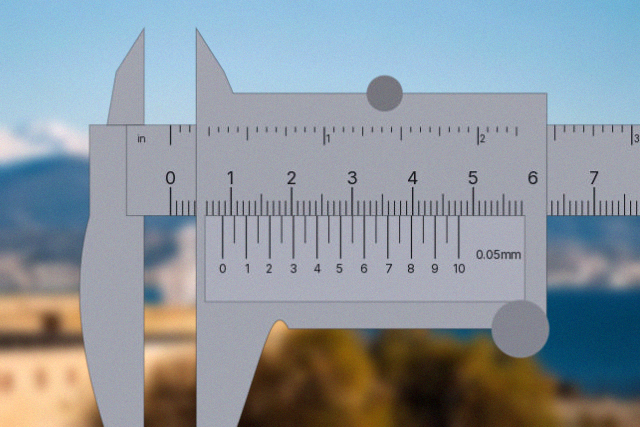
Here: 8.6 mm
